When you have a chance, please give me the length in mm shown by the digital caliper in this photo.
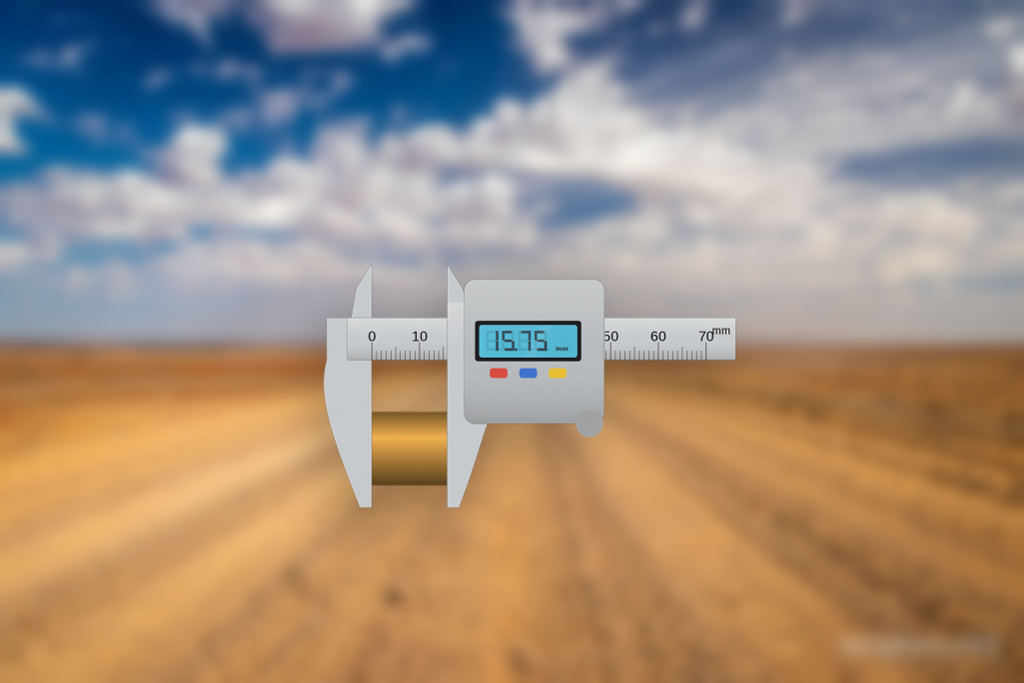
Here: 15.75 mm
